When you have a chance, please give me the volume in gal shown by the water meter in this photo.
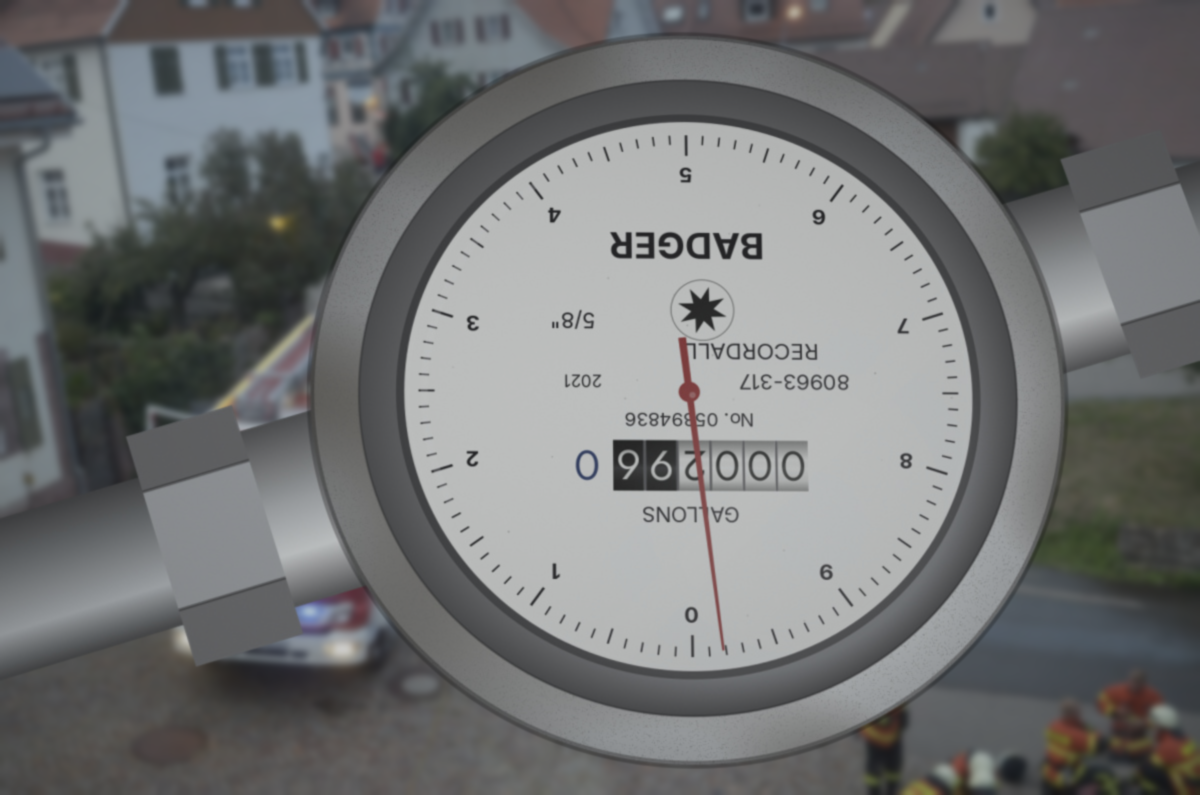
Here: 2959.8 gal
